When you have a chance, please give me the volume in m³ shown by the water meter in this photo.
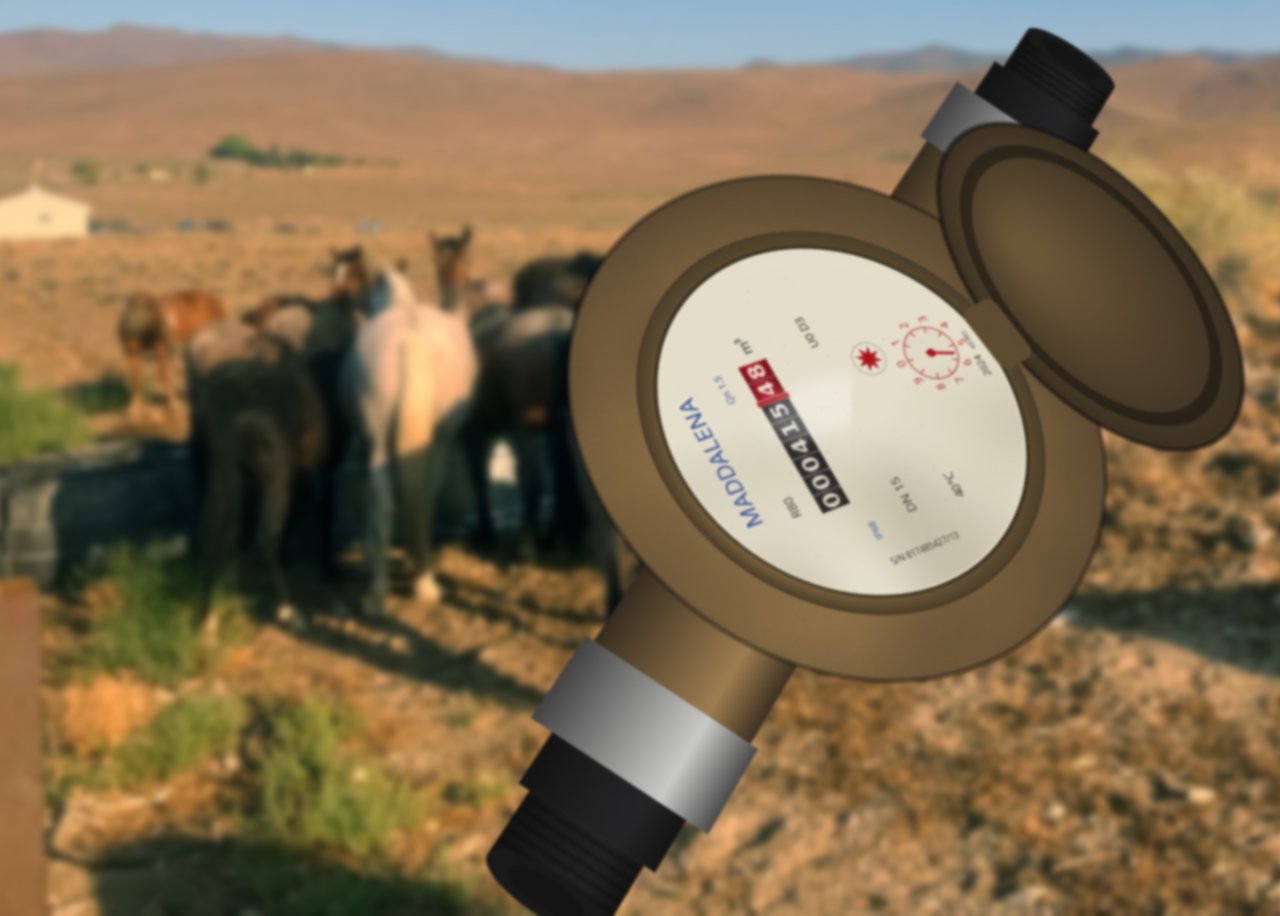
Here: 415.485 m³
